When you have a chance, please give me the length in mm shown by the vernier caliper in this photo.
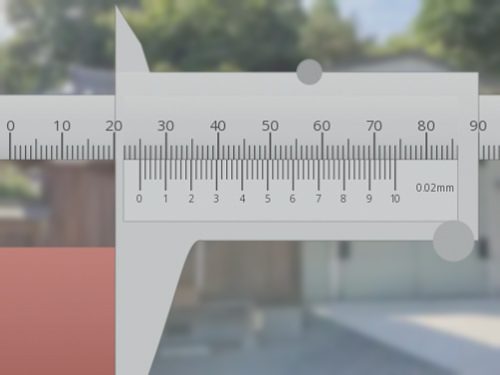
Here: 25.0 mm
